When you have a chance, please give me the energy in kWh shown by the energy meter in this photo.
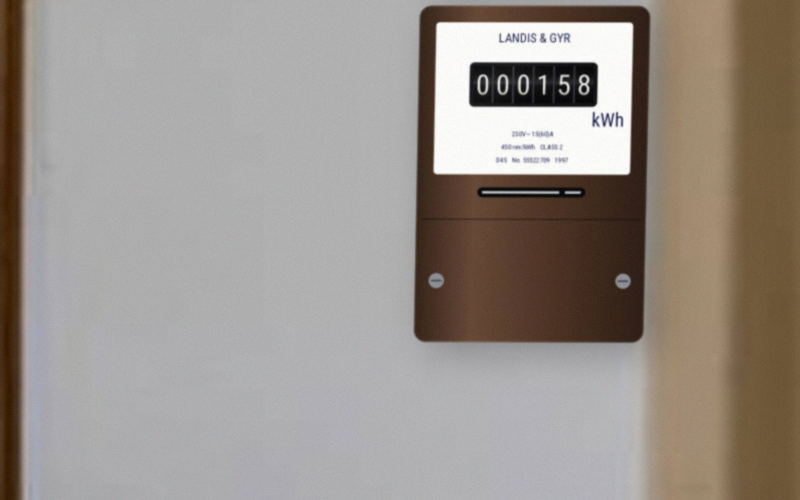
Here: 158 kWh
